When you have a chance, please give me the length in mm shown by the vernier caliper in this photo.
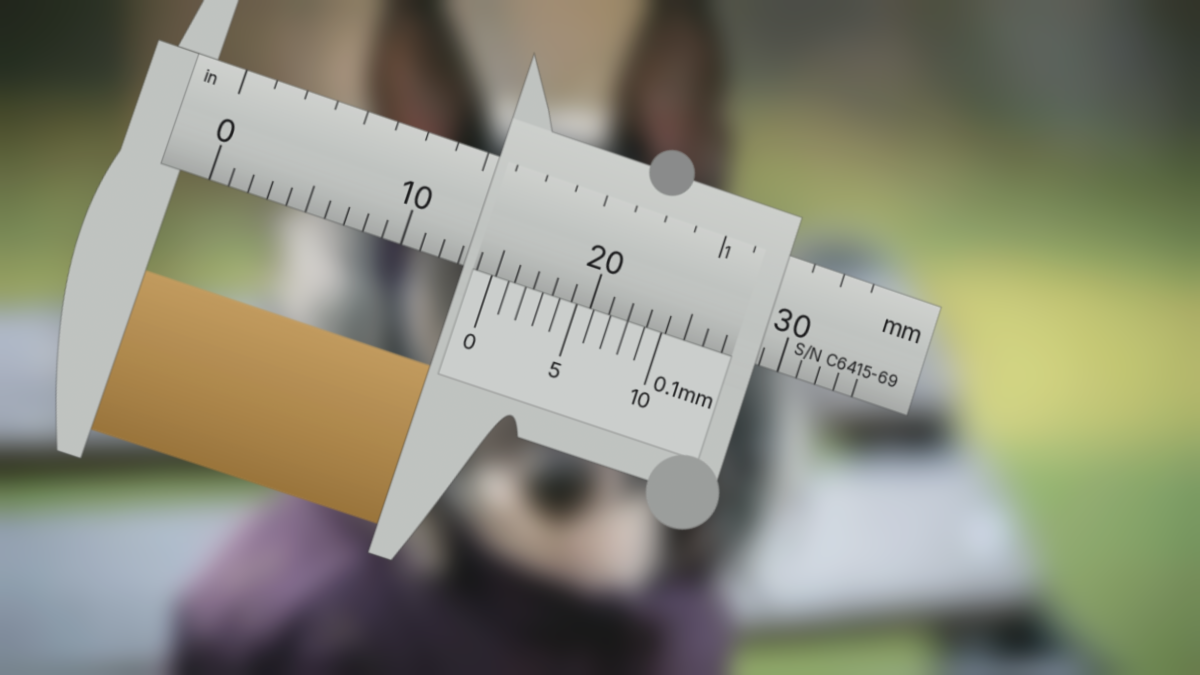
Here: 14.8 mm
